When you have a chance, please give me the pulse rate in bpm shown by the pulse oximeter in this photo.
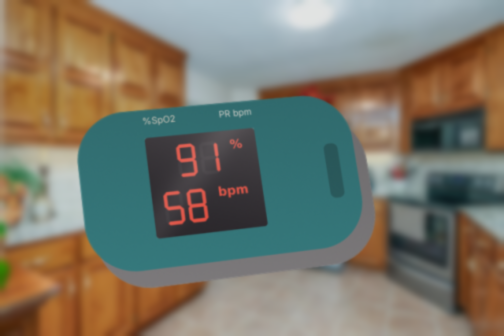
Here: 58 bpm
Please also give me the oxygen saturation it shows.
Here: 91 %
